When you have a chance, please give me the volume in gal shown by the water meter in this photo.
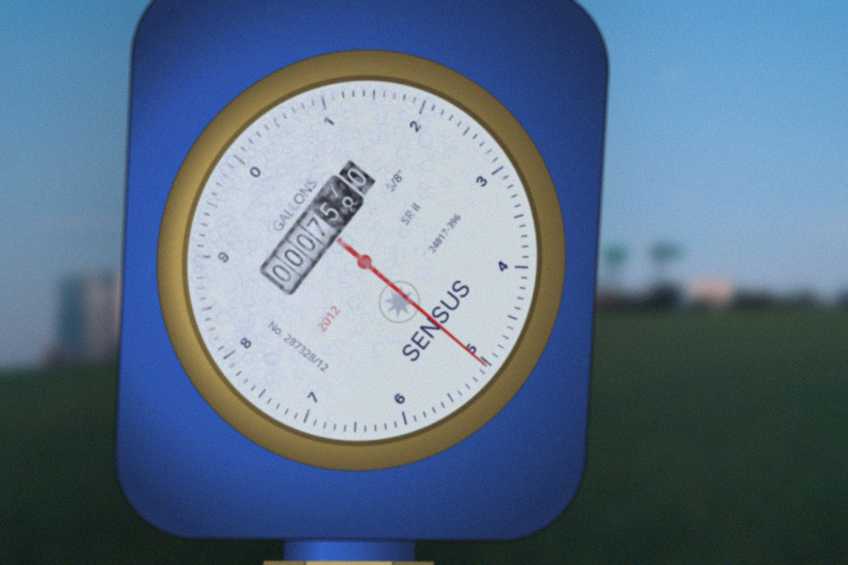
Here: 7575.0 gal
